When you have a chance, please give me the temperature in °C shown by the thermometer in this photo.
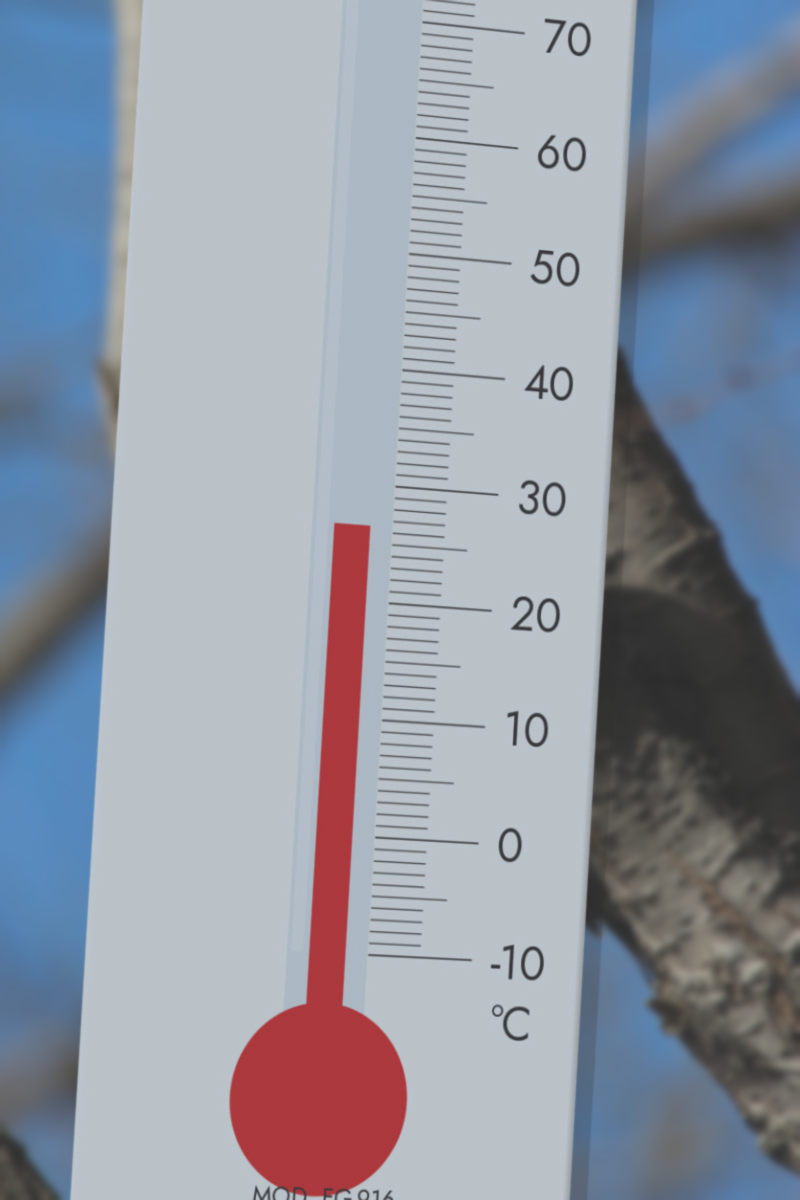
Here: 26.5 °C
